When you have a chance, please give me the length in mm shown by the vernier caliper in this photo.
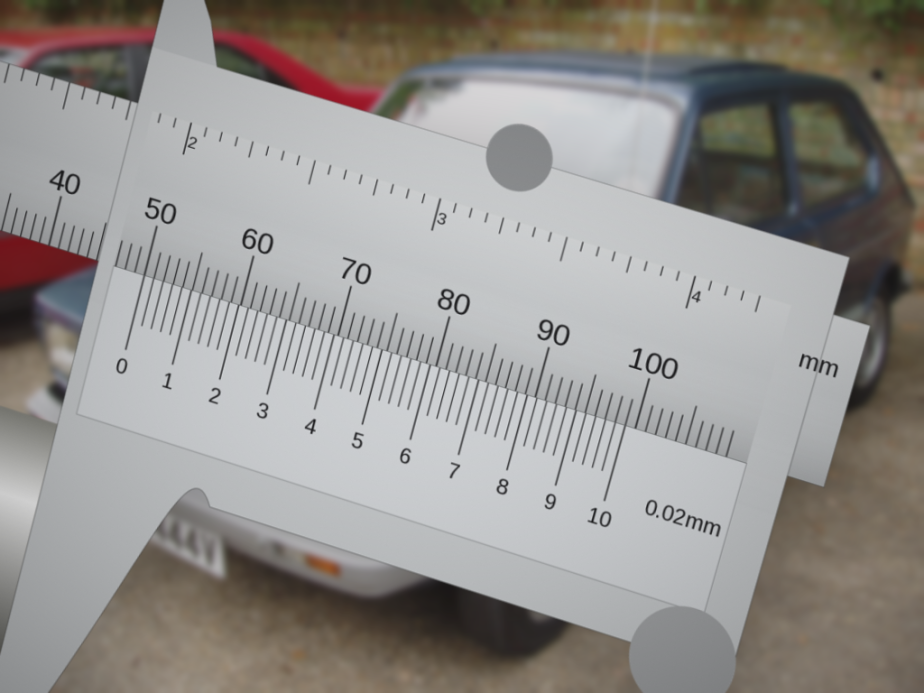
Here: 50.0 mm
